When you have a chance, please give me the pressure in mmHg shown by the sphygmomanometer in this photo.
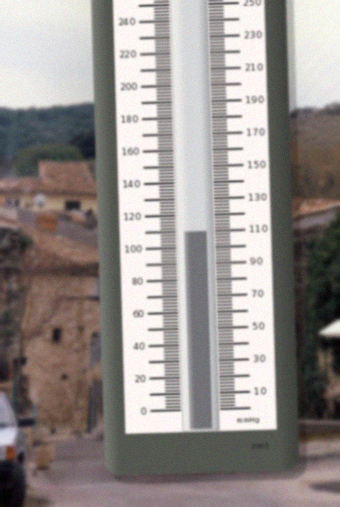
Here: 110 mmHg
